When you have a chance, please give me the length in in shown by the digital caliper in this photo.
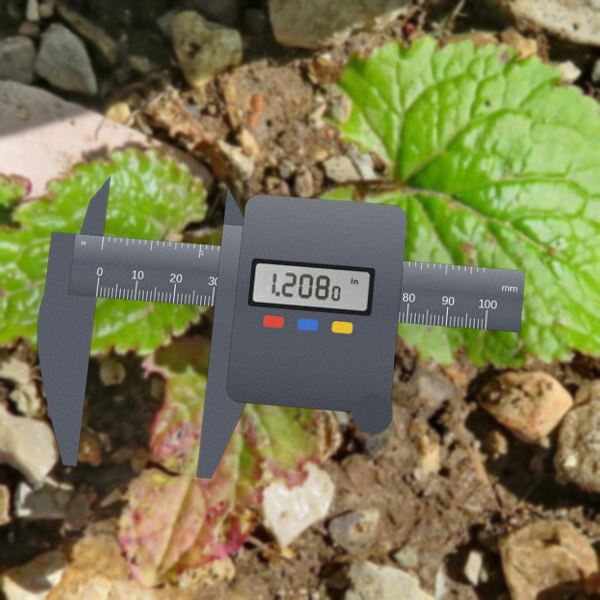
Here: 1.2080 in
